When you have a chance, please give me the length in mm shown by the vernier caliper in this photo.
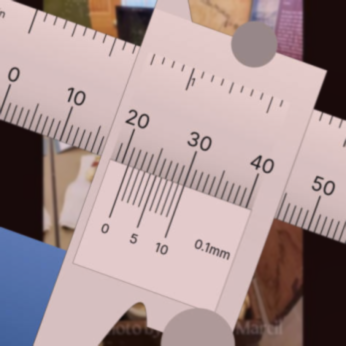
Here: 21.0 mm
